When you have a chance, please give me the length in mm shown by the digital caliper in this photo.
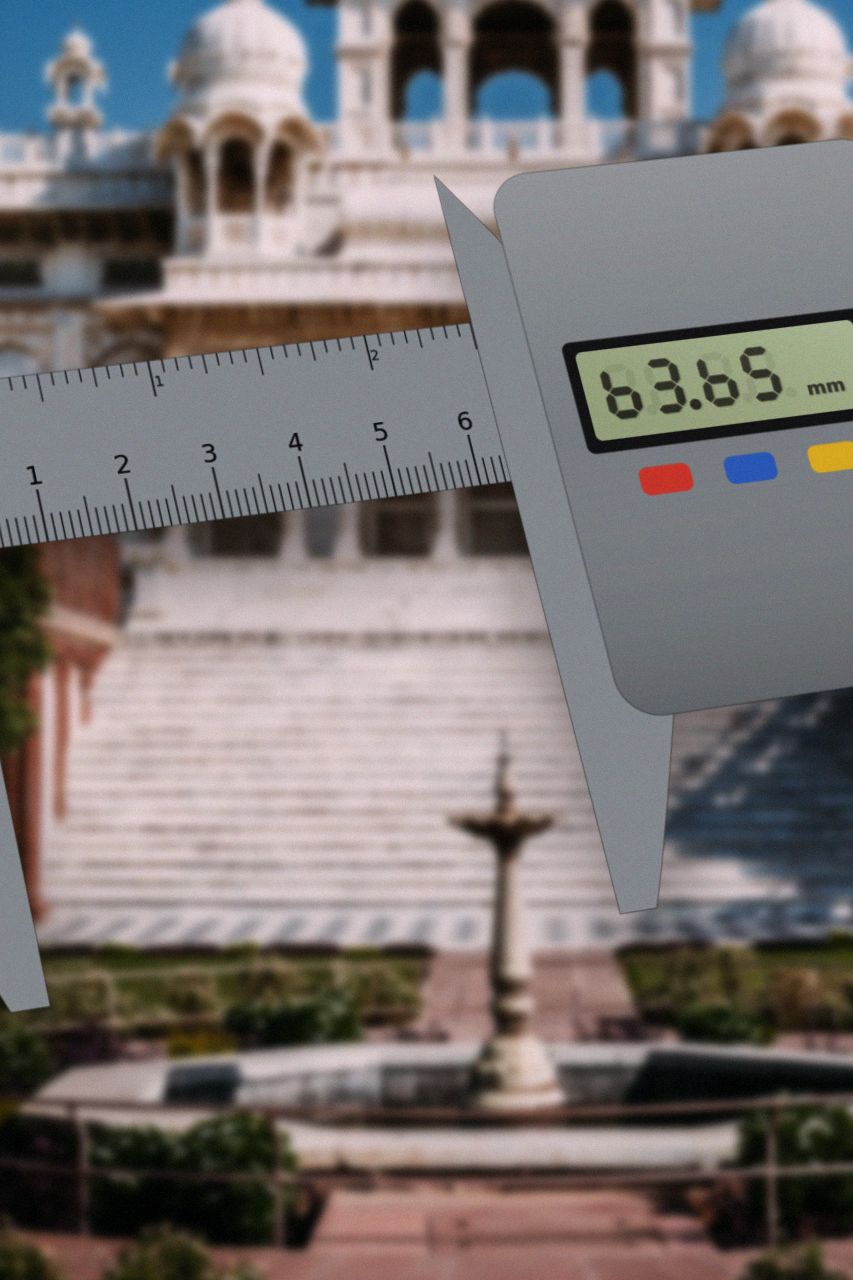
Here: 63.65 mm
